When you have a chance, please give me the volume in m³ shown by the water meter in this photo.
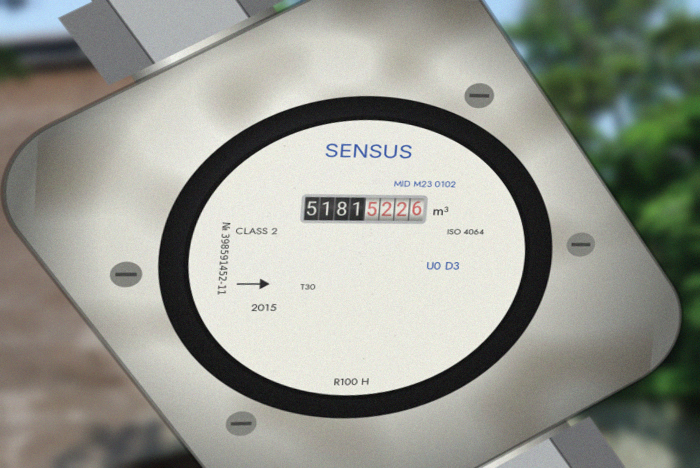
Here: 5181.5226 m³
